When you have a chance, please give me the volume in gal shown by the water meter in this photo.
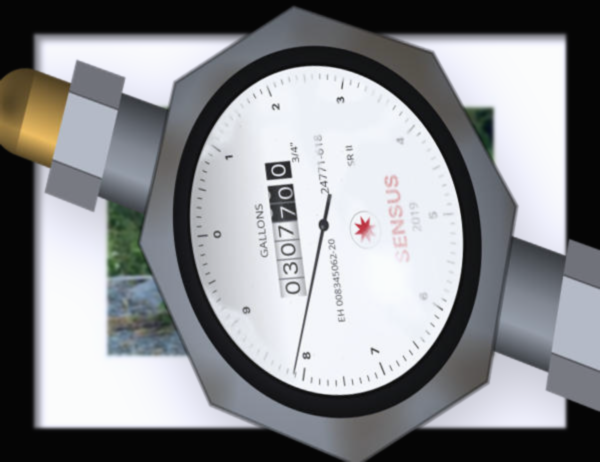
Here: 307698.1 gal
